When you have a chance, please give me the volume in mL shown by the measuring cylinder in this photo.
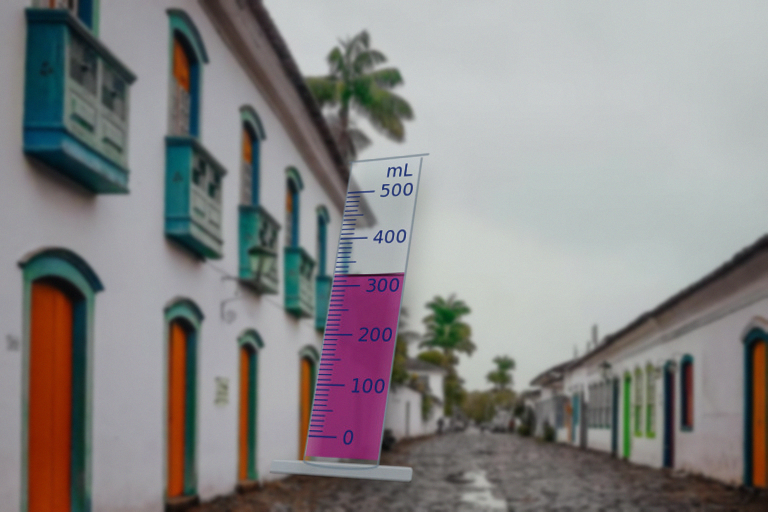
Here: 320 mL
